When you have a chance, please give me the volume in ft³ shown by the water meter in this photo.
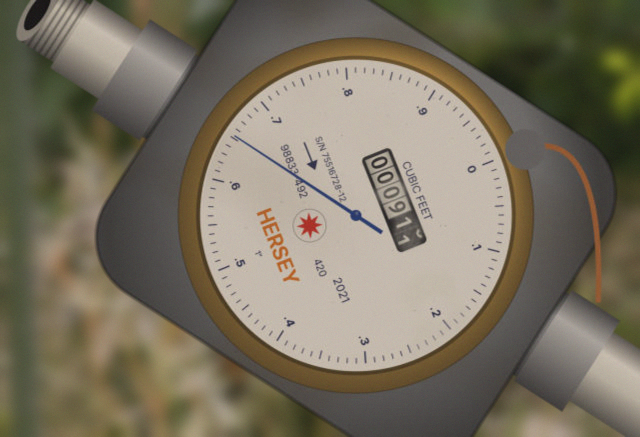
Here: 910.65 ft³
